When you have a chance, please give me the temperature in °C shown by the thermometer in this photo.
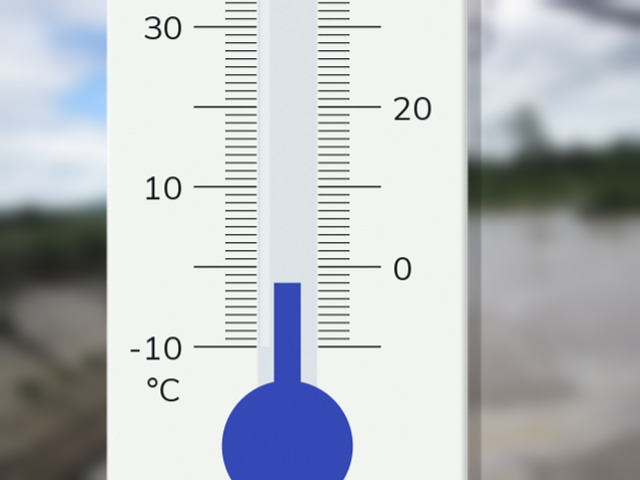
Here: -2 °C
